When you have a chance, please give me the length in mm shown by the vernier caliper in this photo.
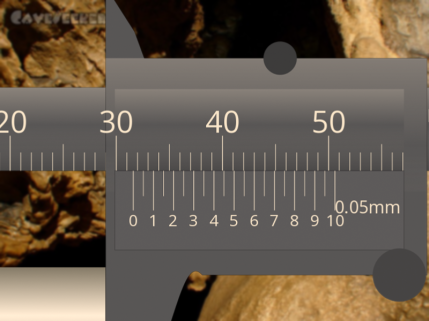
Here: 31.6 mm
